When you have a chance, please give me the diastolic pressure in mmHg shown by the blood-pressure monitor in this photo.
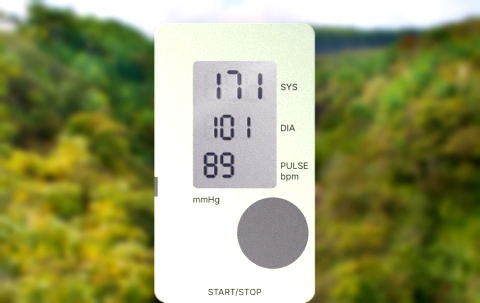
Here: 101 mmHg
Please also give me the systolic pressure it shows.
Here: 171 mmHg
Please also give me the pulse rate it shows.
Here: 89 bpm
